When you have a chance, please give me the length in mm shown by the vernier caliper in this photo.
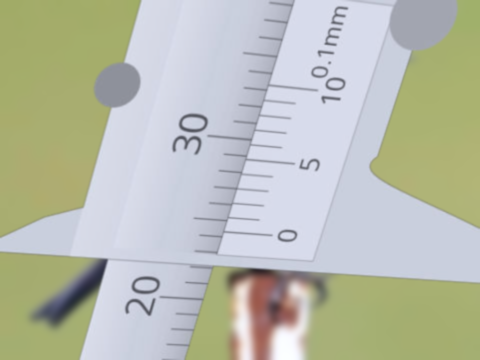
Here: 24.3 mm
